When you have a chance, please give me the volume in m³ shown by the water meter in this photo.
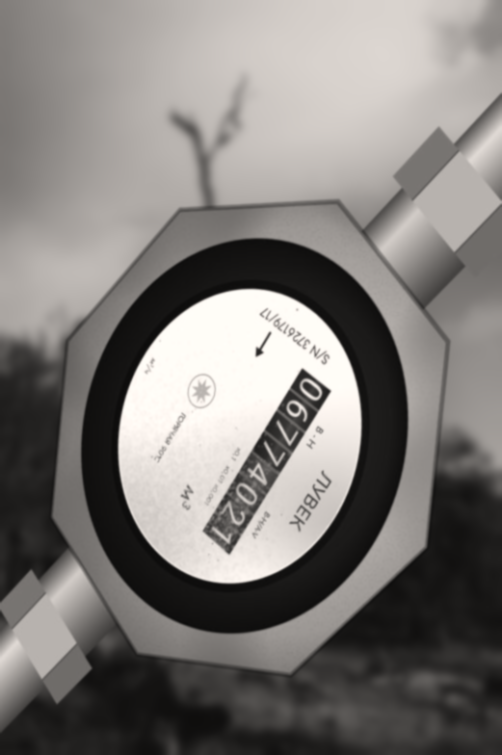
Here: 677.4021 m³
